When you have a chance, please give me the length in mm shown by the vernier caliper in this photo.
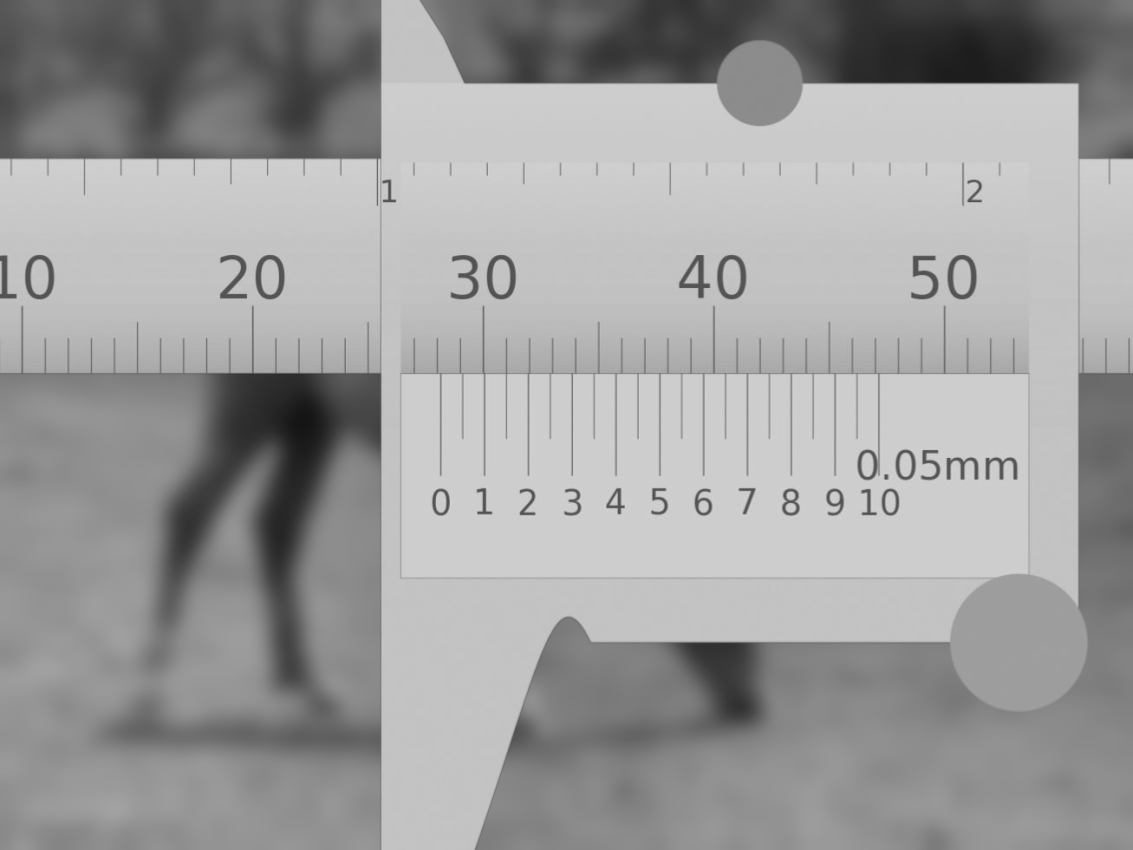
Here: 28.15 mm
